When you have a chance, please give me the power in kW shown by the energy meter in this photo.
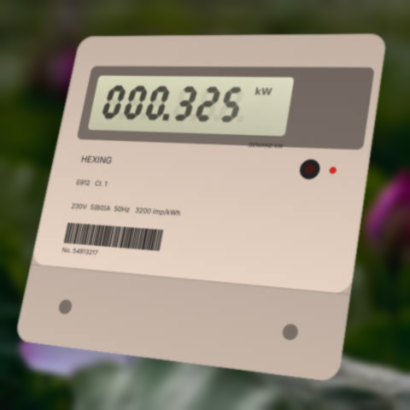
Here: 0.325 kW
